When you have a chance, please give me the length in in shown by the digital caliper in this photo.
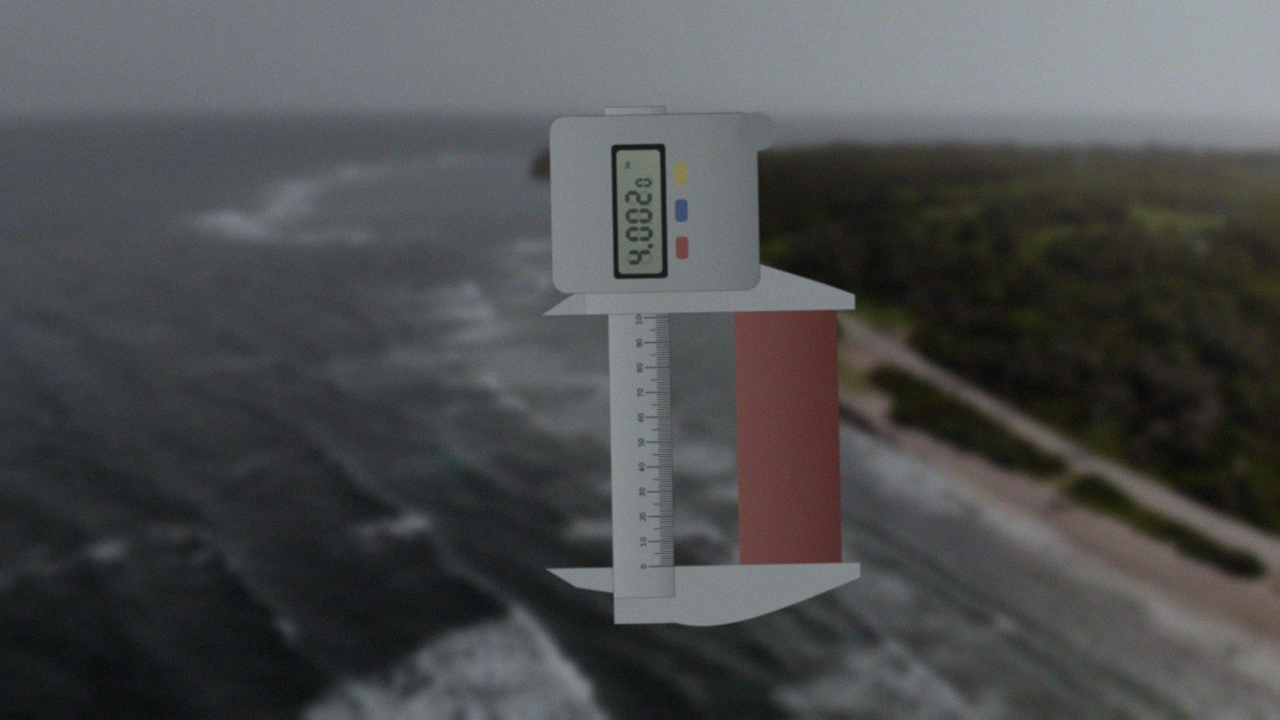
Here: 4.0020 in
